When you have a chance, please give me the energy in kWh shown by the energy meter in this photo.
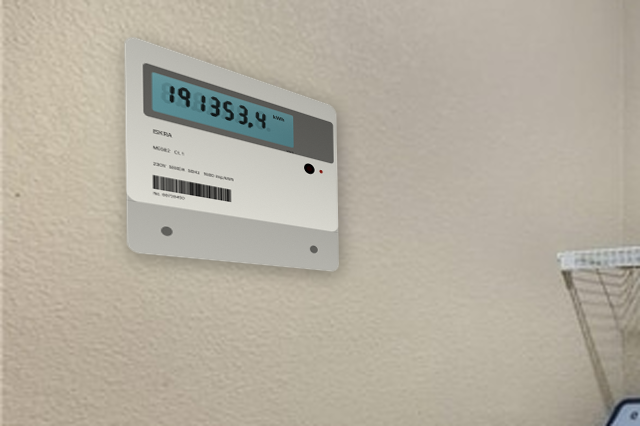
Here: 191353.4 kWh
